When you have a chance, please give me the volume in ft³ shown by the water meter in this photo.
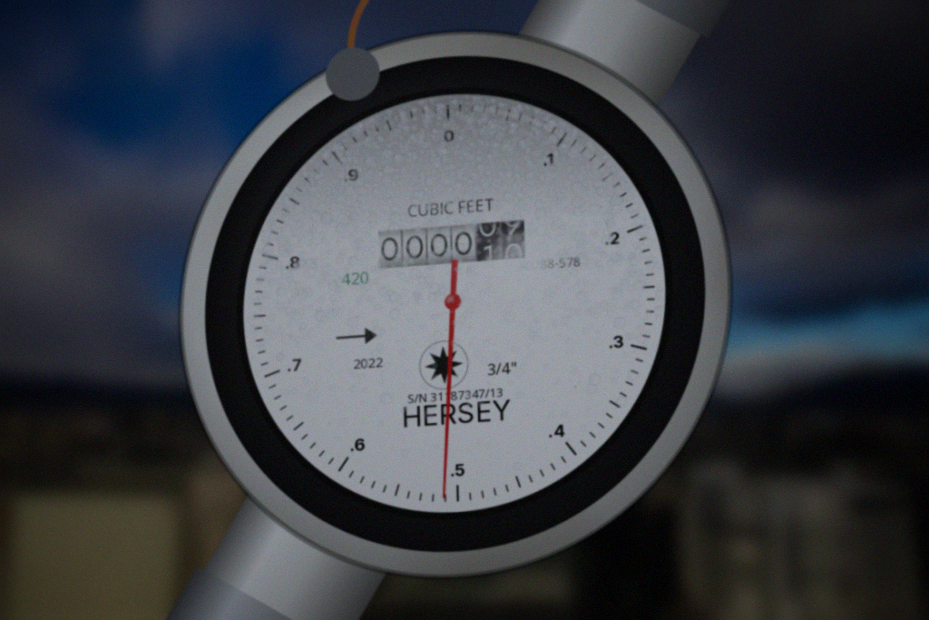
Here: 9.51 ft³
